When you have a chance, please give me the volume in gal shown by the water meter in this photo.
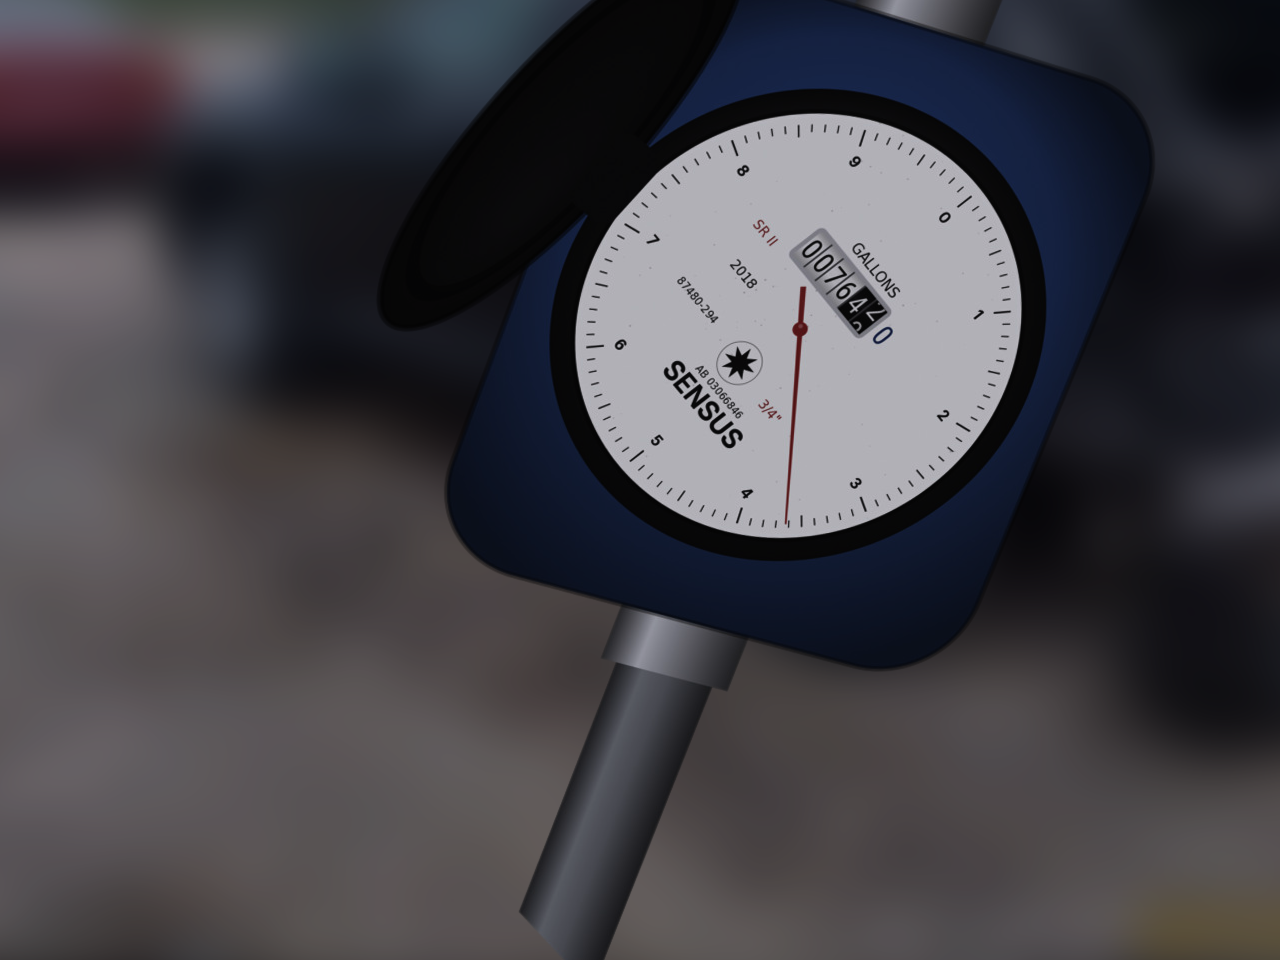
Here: 76423.6 gal
